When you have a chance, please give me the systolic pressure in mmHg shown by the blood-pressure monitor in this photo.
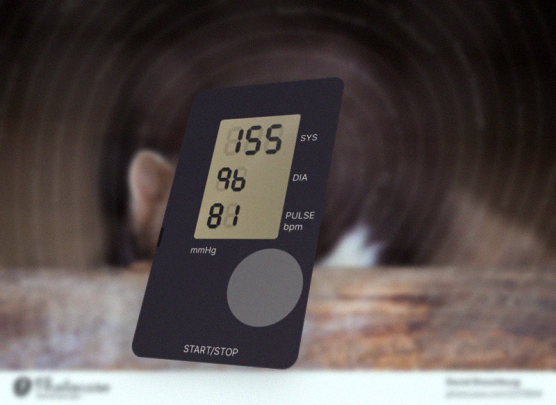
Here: 155 mmHg
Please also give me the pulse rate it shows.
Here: 81 bpm
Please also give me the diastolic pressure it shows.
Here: 96 mmHg
